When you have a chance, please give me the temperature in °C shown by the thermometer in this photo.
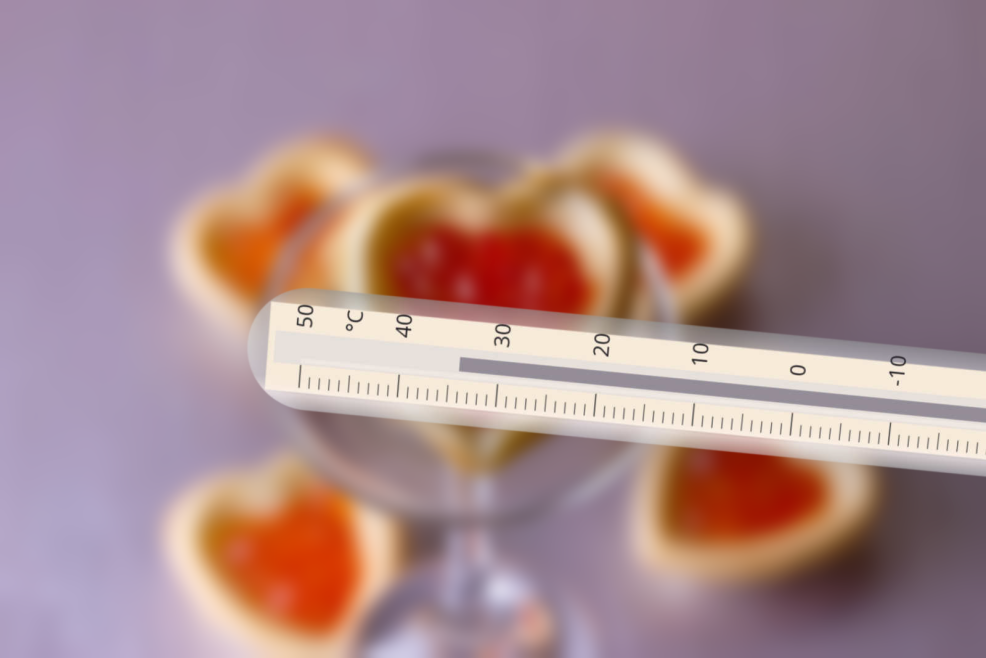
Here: 34 °C
